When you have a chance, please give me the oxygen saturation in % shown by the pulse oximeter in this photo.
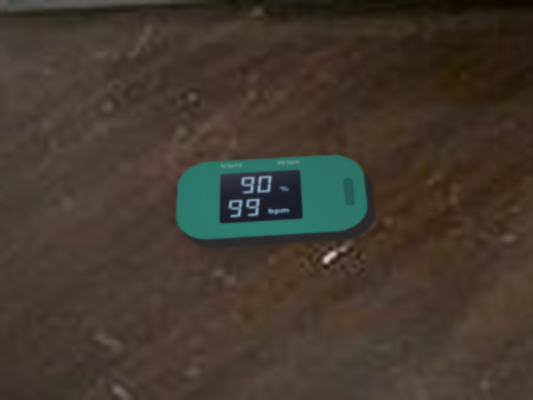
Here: 90 %
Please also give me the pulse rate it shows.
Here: 99 bpm
